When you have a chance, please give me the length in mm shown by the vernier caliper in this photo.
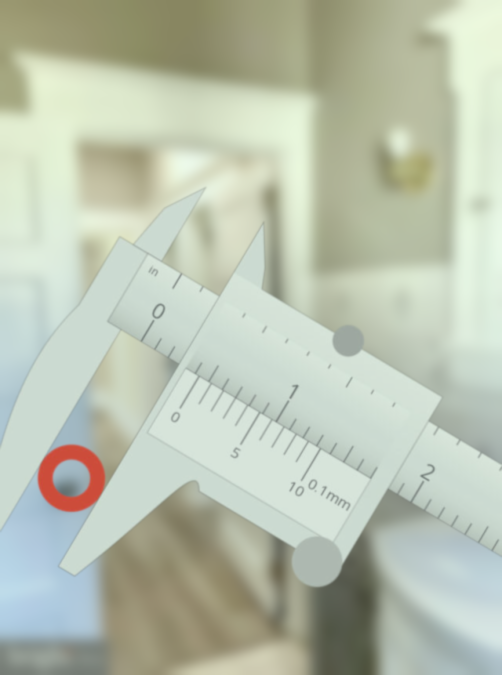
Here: 4.3 mm
